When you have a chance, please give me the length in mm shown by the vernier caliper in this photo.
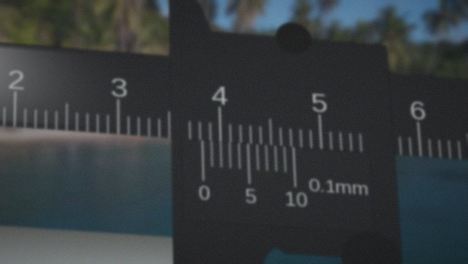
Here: 38.2 mm
